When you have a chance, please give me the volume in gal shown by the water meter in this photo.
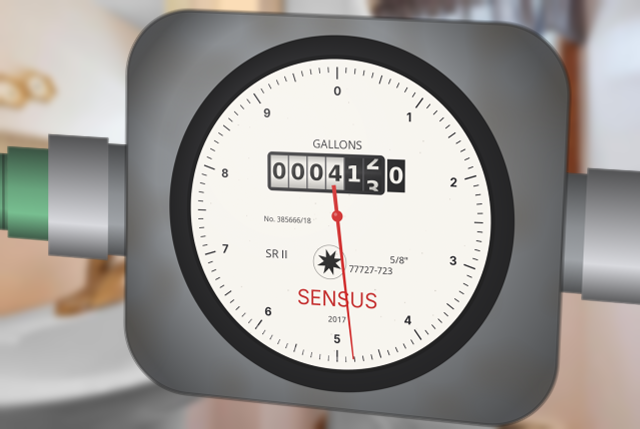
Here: 4124.8 gal
